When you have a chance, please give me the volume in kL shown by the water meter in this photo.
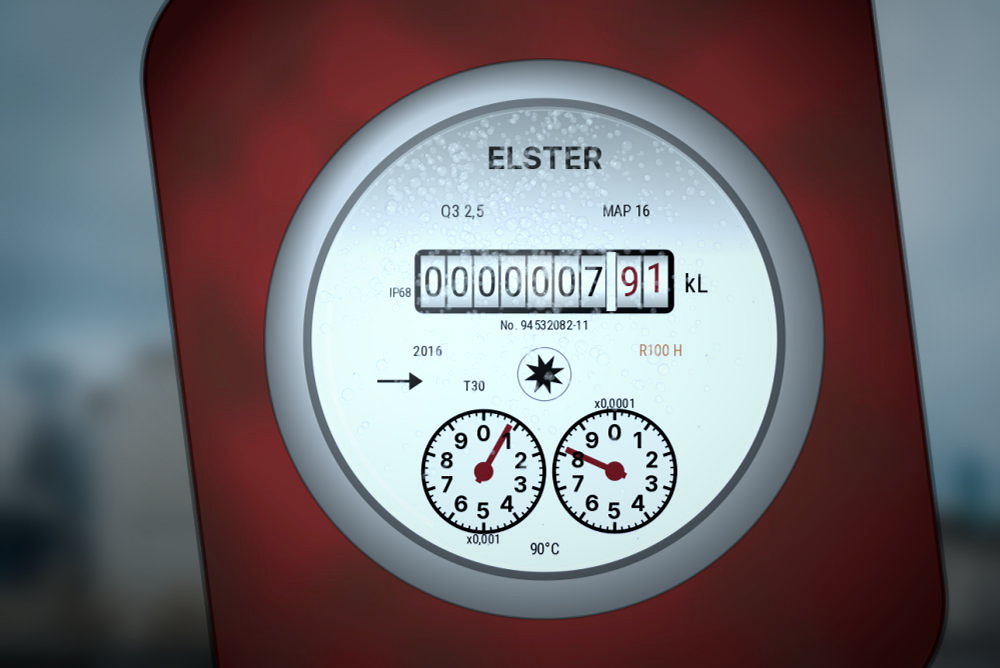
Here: 7.9108 kL
